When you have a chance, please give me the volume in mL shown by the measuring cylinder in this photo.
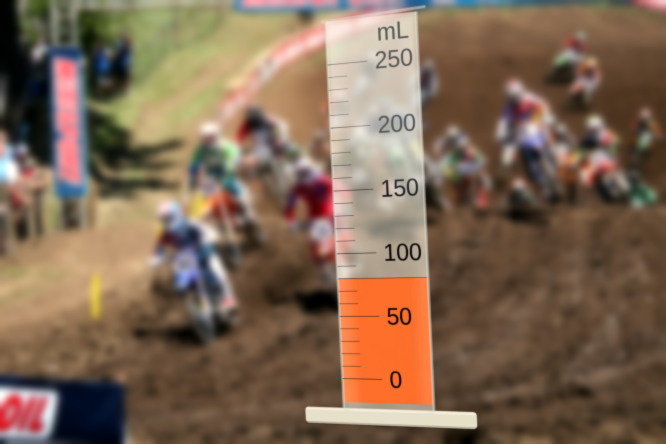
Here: 80 mL
